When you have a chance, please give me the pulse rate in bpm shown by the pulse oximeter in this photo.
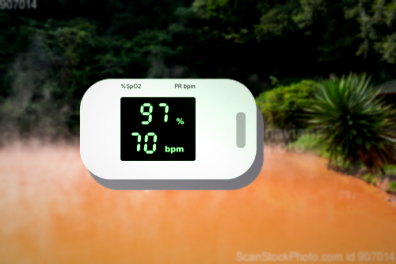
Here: 70 bpm
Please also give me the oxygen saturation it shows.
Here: 97 %
